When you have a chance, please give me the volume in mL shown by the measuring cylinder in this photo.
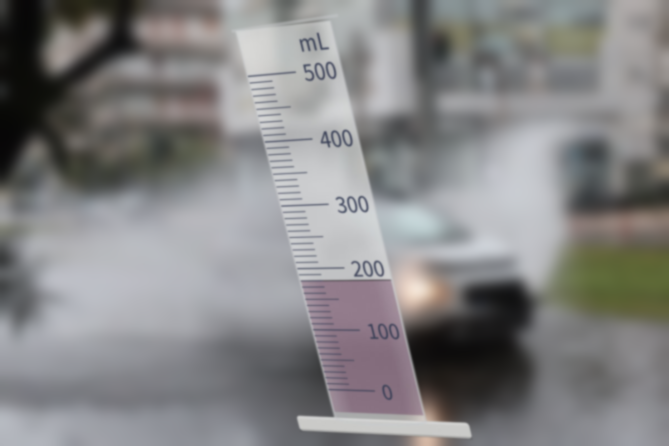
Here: 180 mL
